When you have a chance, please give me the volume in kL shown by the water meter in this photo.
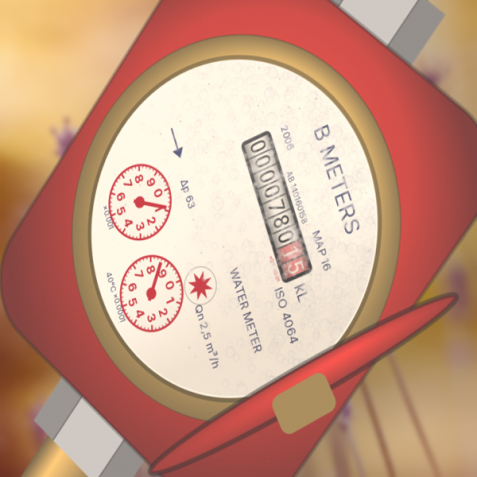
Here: 780.1508 kL
